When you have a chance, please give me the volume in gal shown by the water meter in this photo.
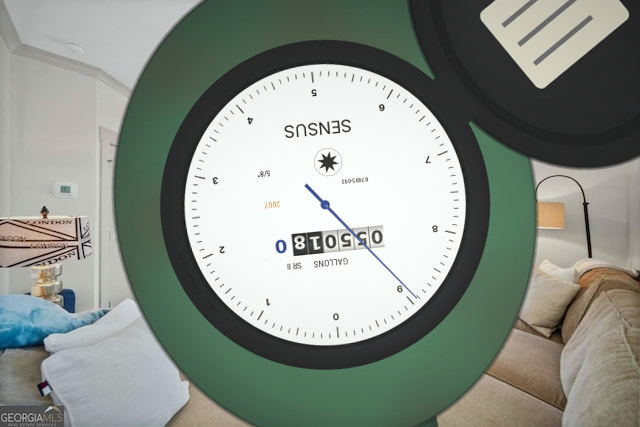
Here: 550178.9 gal
